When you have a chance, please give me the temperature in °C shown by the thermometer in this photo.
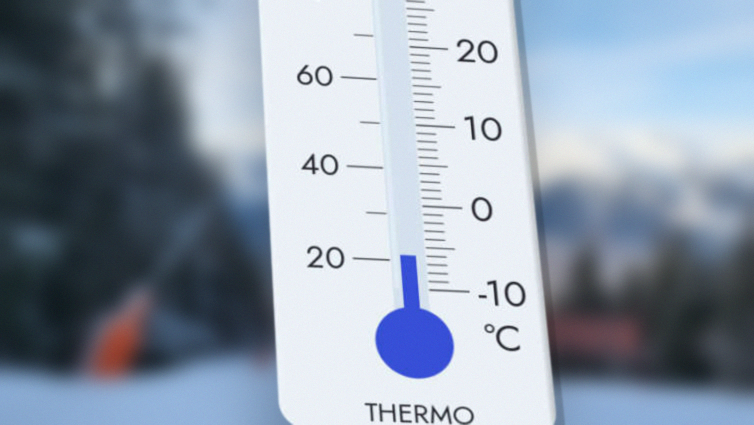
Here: -6 °C
